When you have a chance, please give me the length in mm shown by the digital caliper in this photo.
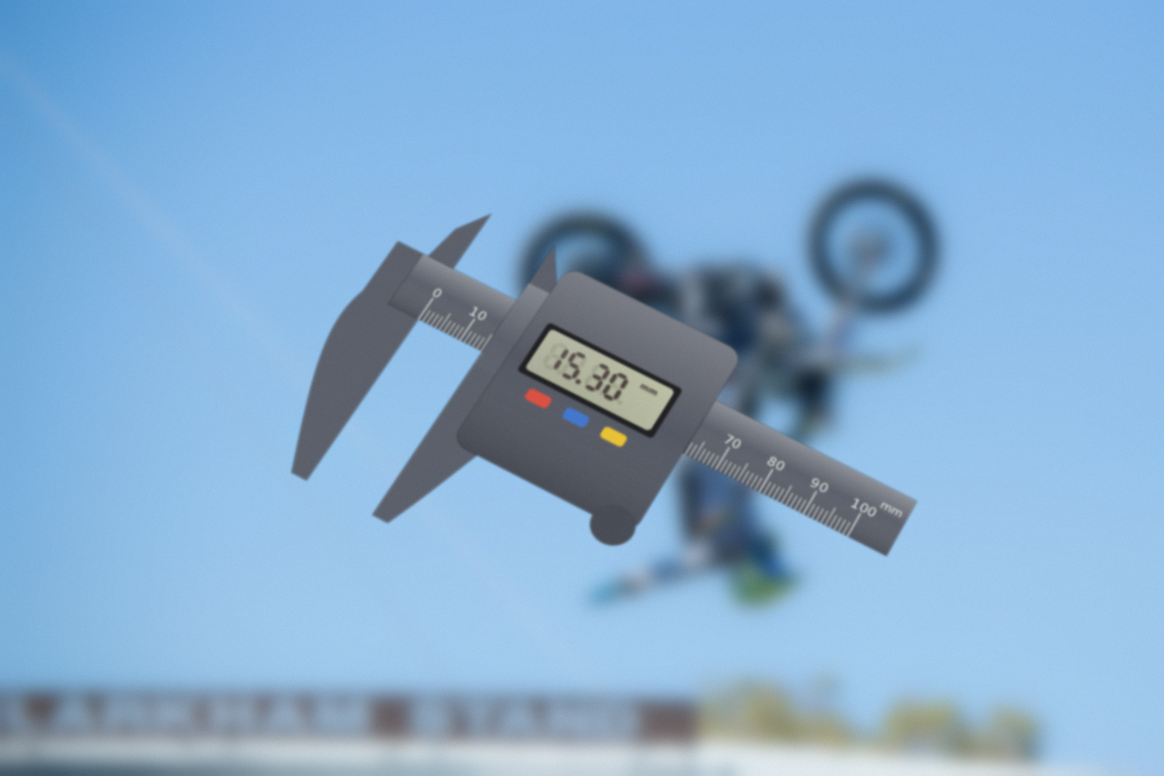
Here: 15.30 mm
